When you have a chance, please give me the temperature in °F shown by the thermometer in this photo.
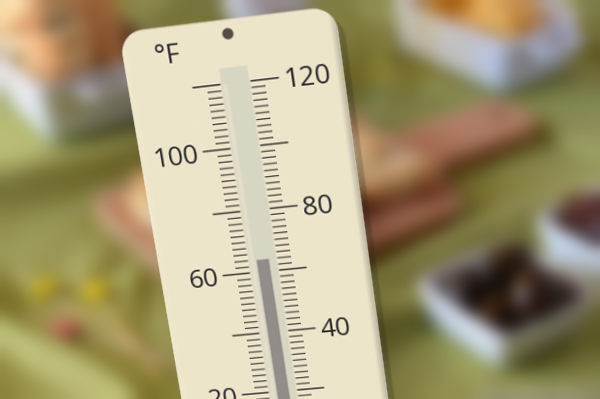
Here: 64 °F
